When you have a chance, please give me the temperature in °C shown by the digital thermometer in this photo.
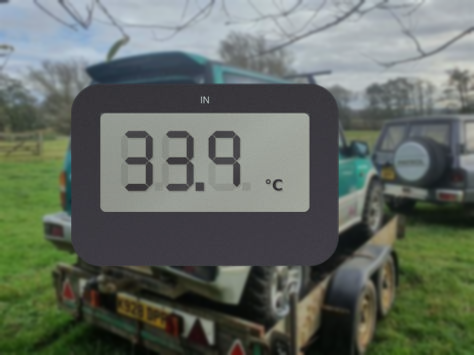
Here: 33.9 °C
